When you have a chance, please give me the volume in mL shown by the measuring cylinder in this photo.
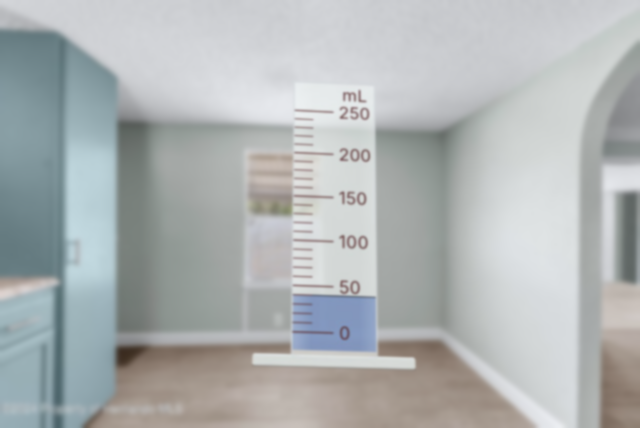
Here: 40 mL
